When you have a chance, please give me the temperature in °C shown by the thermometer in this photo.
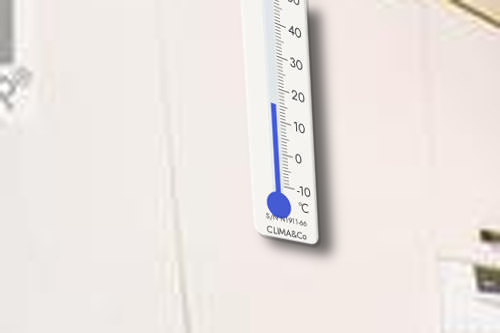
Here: 15 °C
